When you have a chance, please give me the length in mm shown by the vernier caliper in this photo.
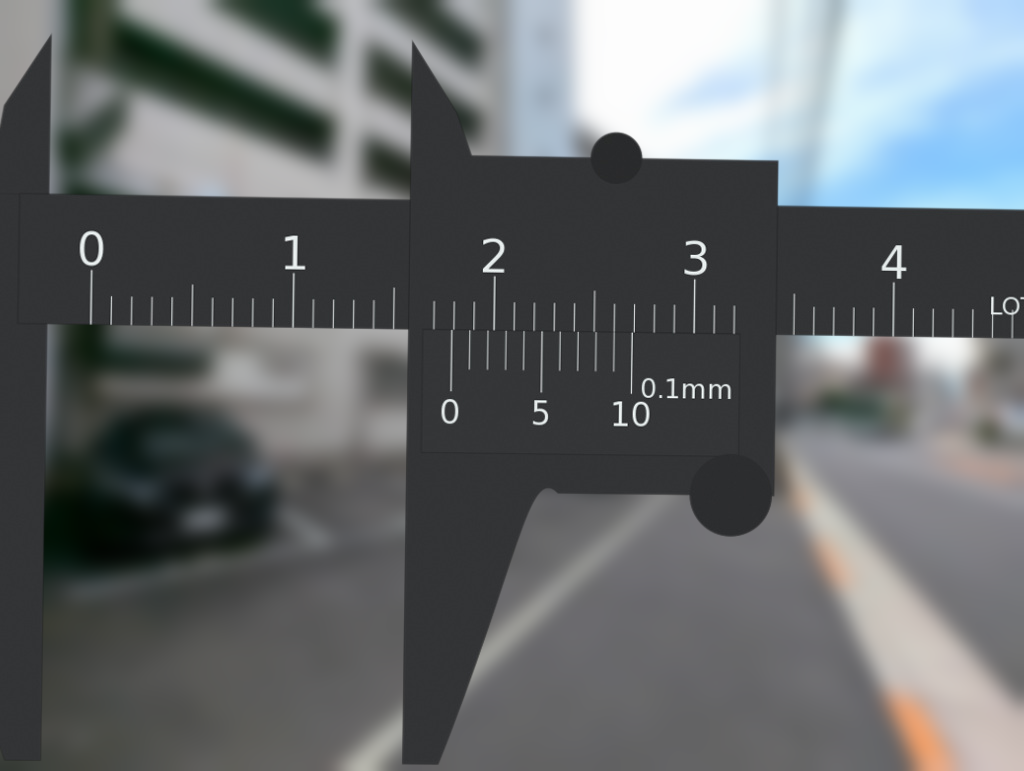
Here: 17.9 mm
